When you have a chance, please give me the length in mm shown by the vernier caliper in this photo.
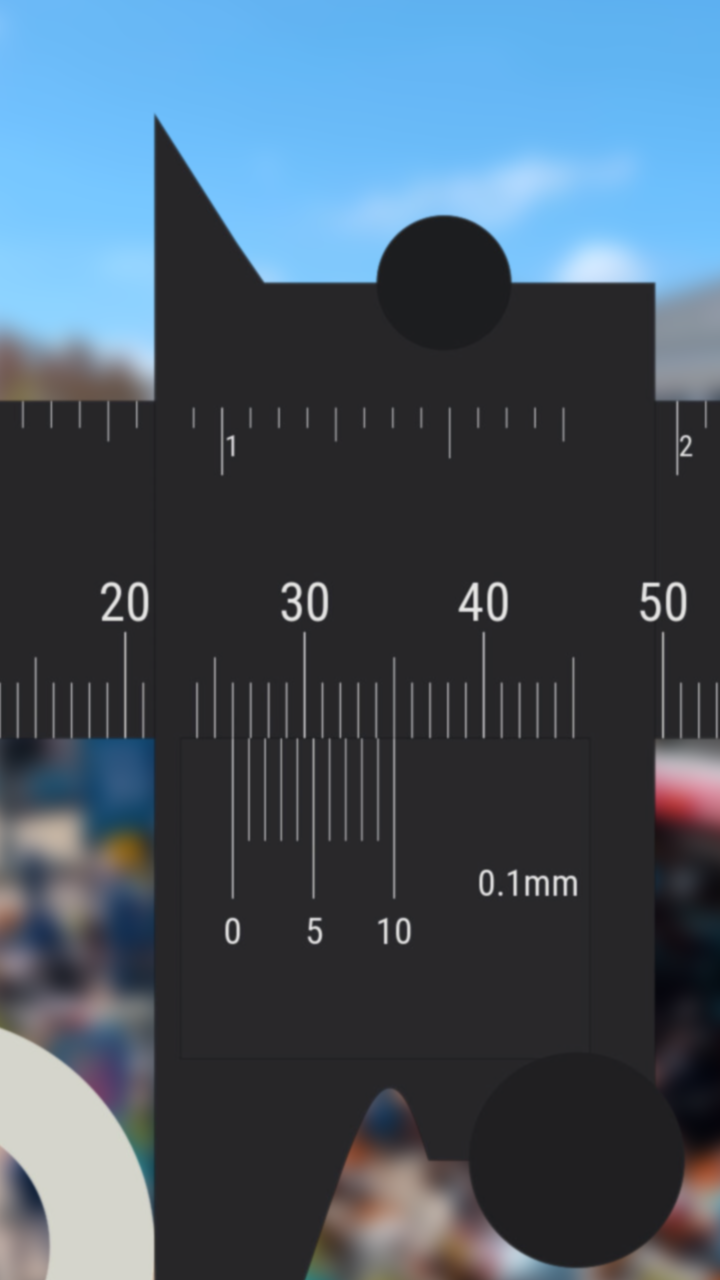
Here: 26.0 mm
